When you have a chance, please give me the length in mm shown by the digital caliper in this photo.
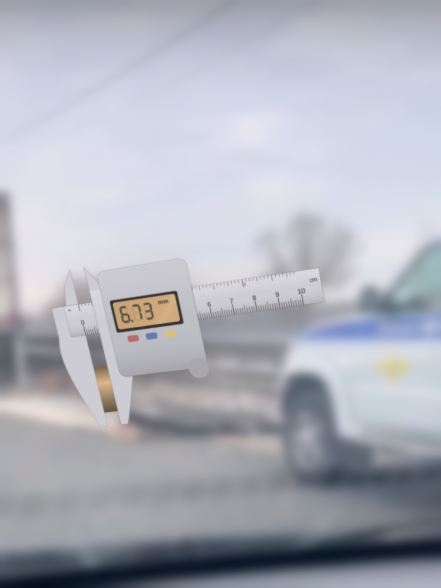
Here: 6.73 mm
